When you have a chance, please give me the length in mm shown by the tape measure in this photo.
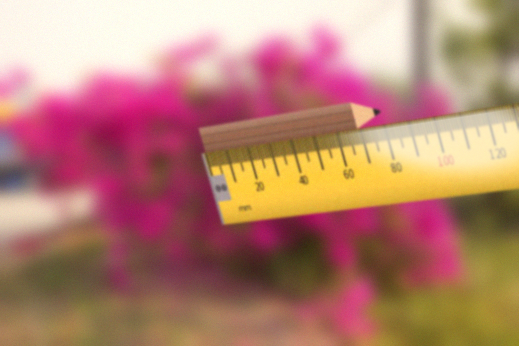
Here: 80 mm
